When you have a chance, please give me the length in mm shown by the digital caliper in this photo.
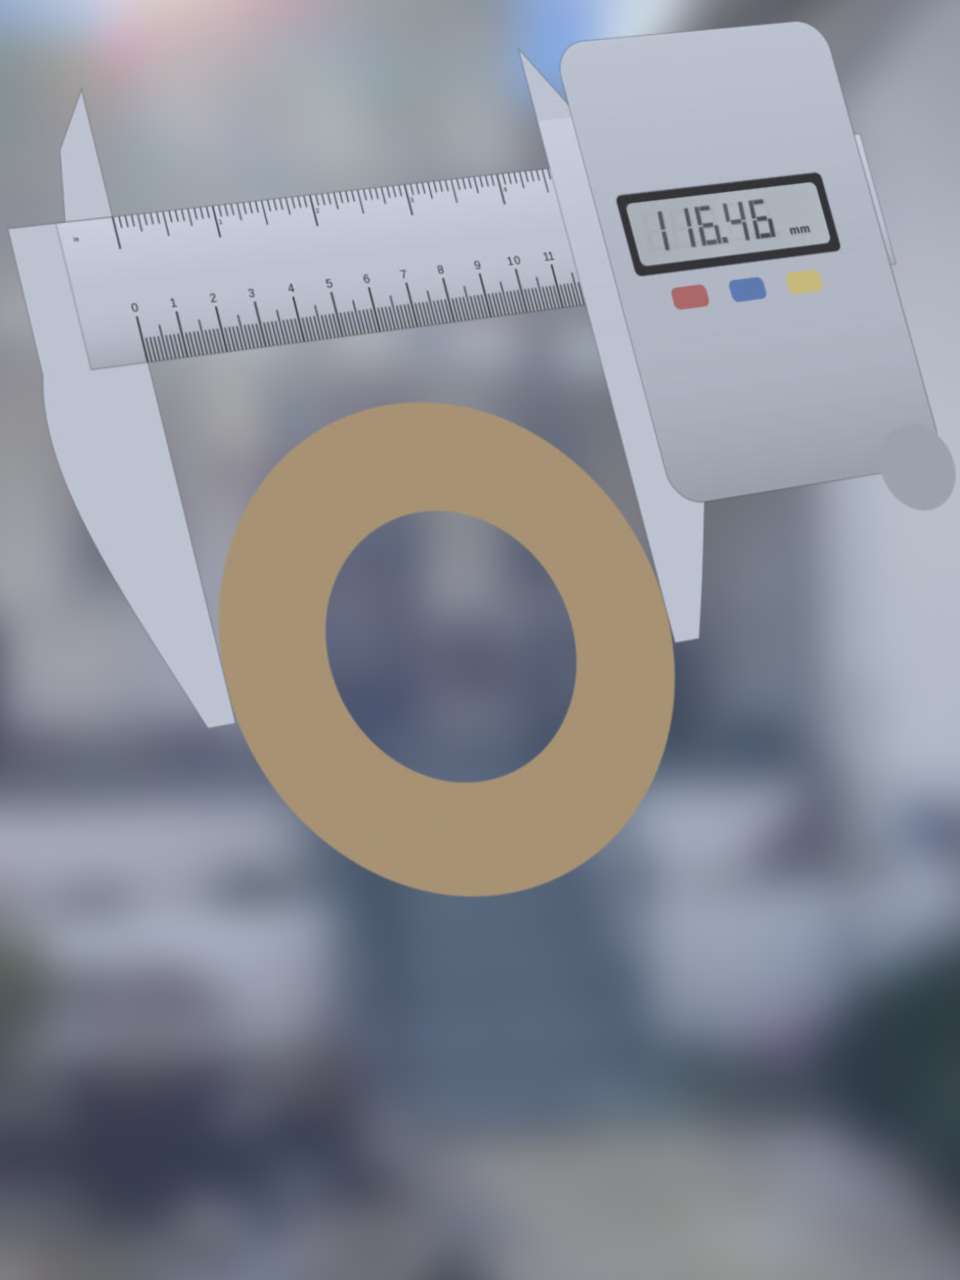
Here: 116.46 mm
